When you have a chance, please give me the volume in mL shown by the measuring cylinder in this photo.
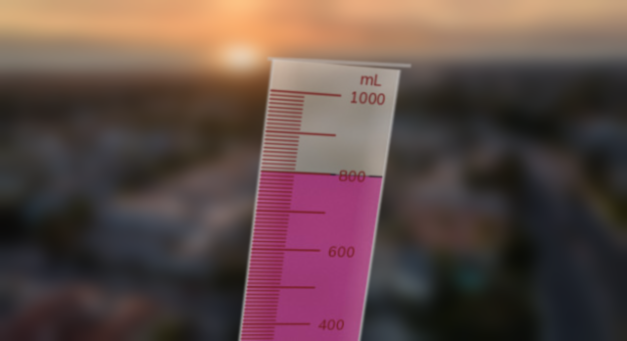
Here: 800 mL
